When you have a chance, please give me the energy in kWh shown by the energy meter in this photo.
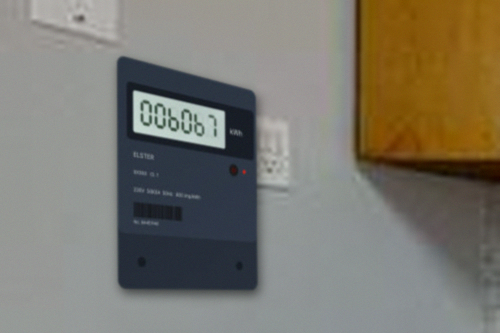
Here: 6067 kWh
